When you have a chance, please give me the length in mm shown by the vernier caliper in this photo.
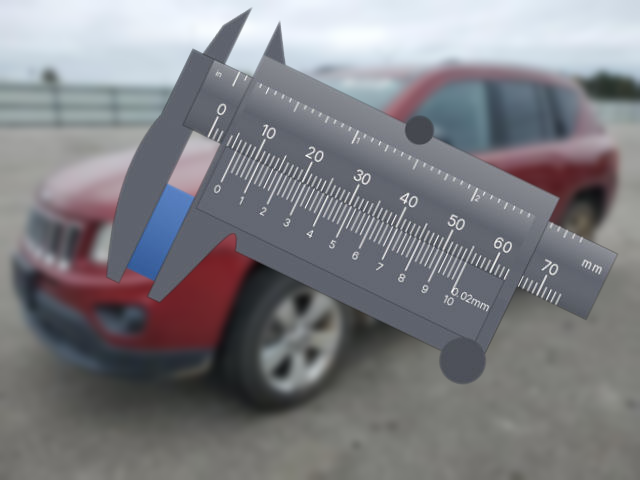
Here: 6.0 mm
